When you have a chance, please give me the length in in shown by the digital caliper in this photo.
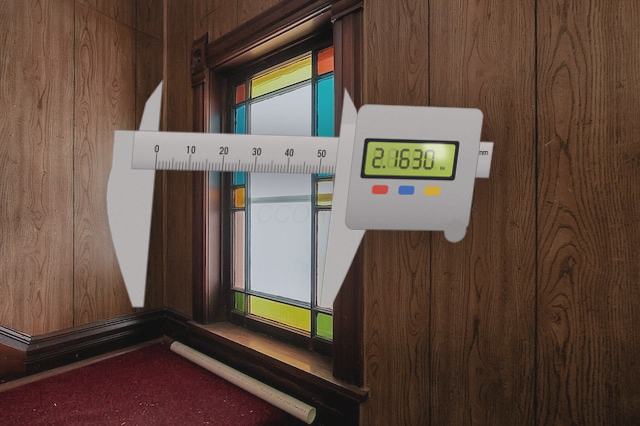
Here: 2.1630 in
